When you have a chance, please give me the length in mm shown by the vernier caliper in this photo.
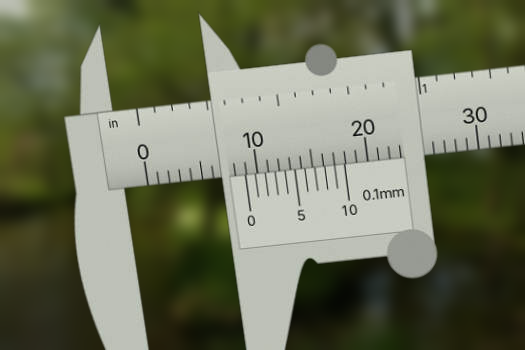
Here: 8.9 mm
